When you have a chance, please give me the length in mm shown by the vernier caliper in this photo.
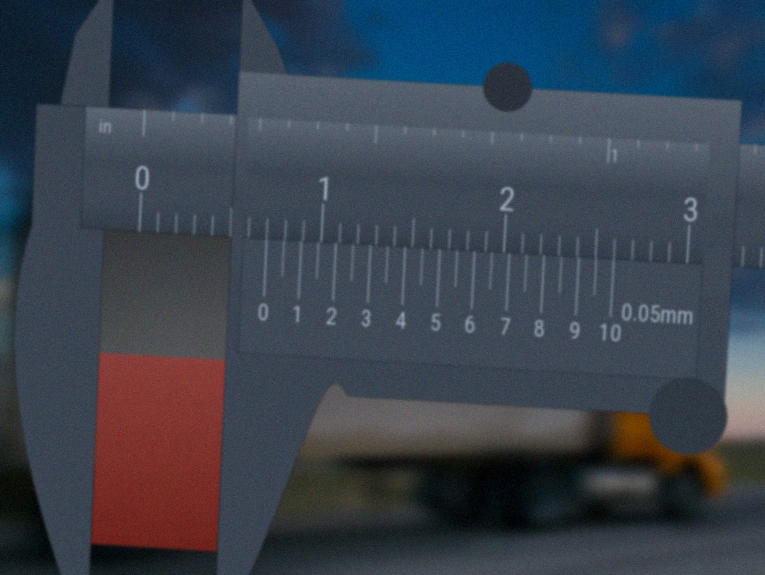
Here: 7.0 mm
